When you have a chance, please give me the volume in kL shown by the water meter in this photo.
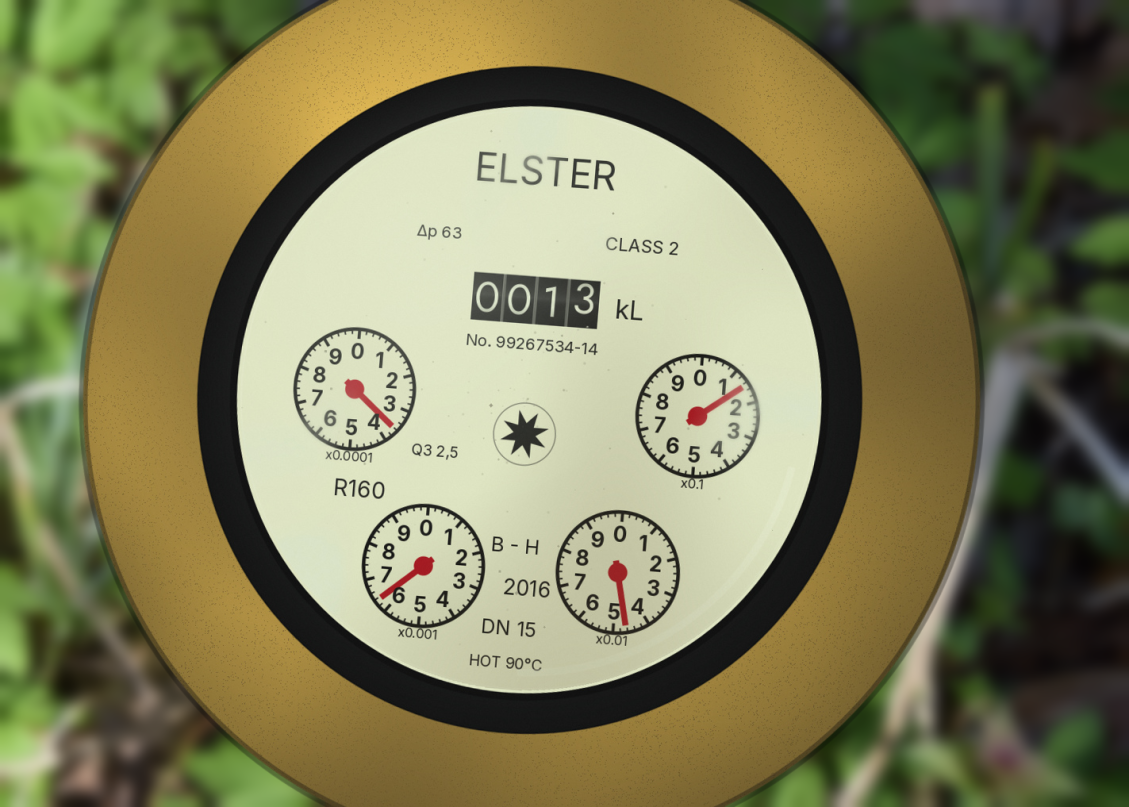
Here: 13.1463 kL
